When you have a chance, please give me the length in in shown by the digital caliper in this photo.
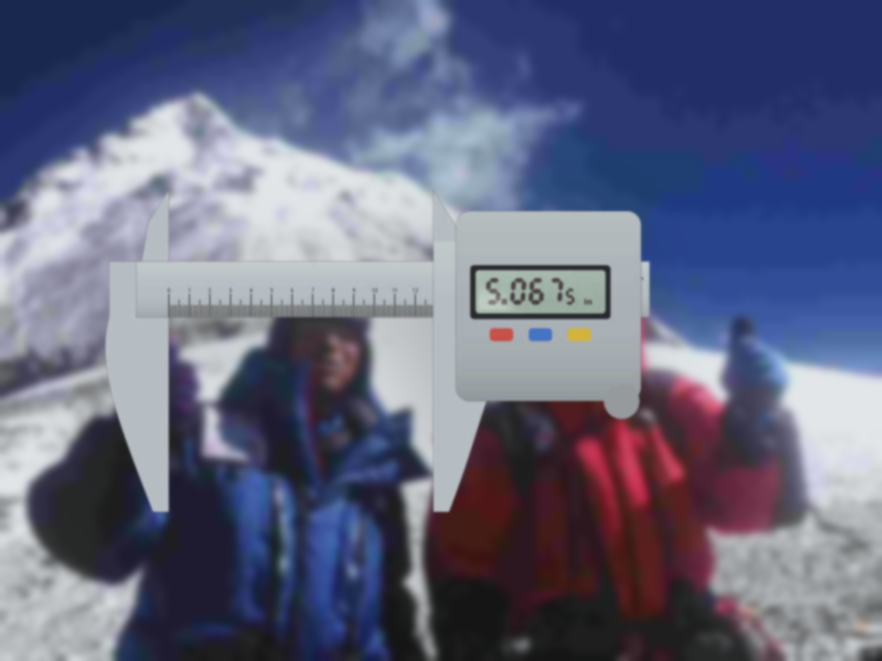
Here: 5.0675 in
